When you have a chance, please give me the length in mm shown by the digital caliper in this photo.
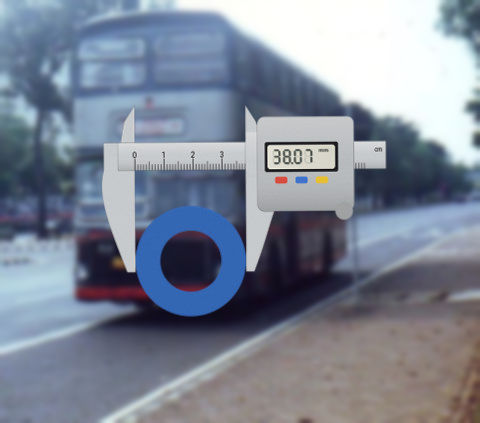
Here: 38.07 mm
